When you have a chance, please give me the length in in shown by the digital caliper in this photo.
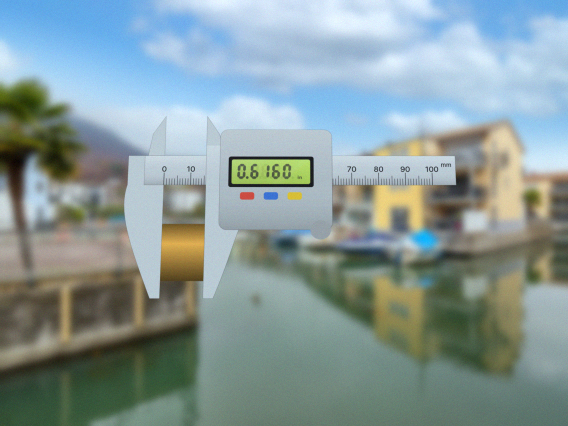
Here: 0.6160 in
